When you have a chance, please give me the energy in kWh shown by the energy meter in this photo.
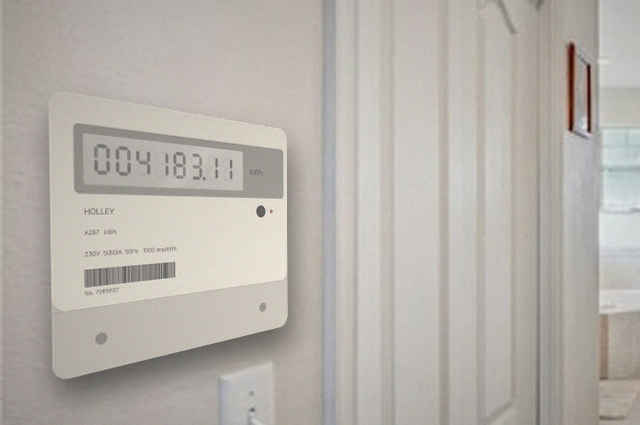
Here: 4183.11 kWh
